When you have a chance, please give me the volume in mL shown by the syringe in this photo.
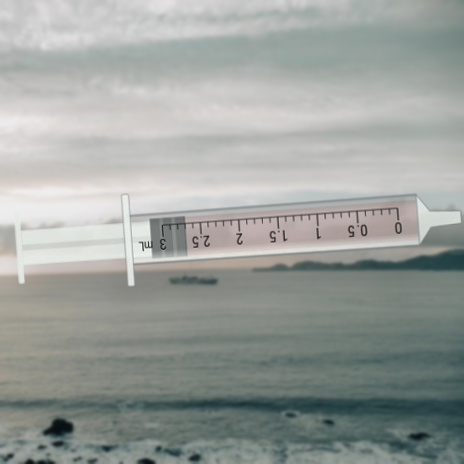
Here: 2.7 mL
